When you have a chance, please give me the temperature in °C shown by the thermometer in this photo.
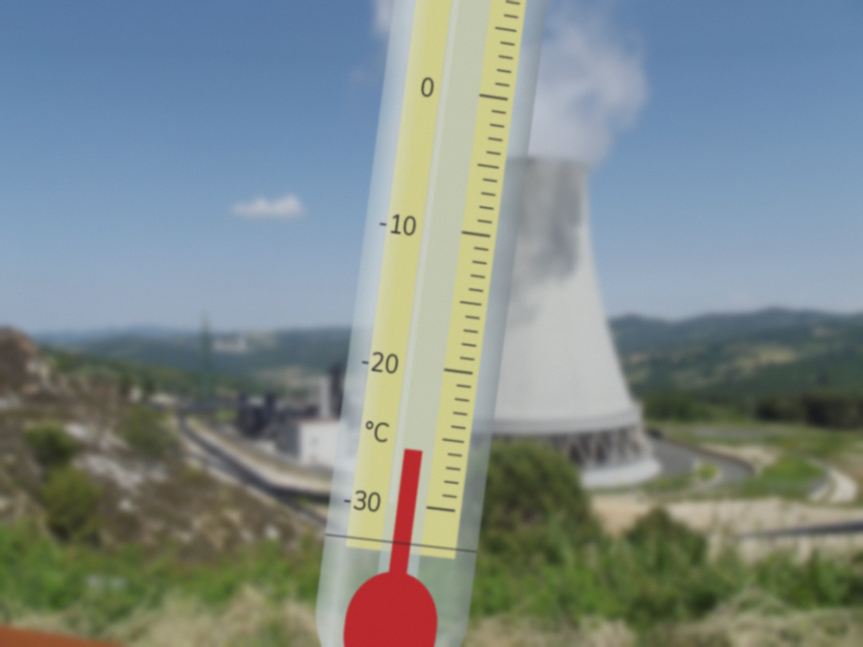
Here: -26 °C
